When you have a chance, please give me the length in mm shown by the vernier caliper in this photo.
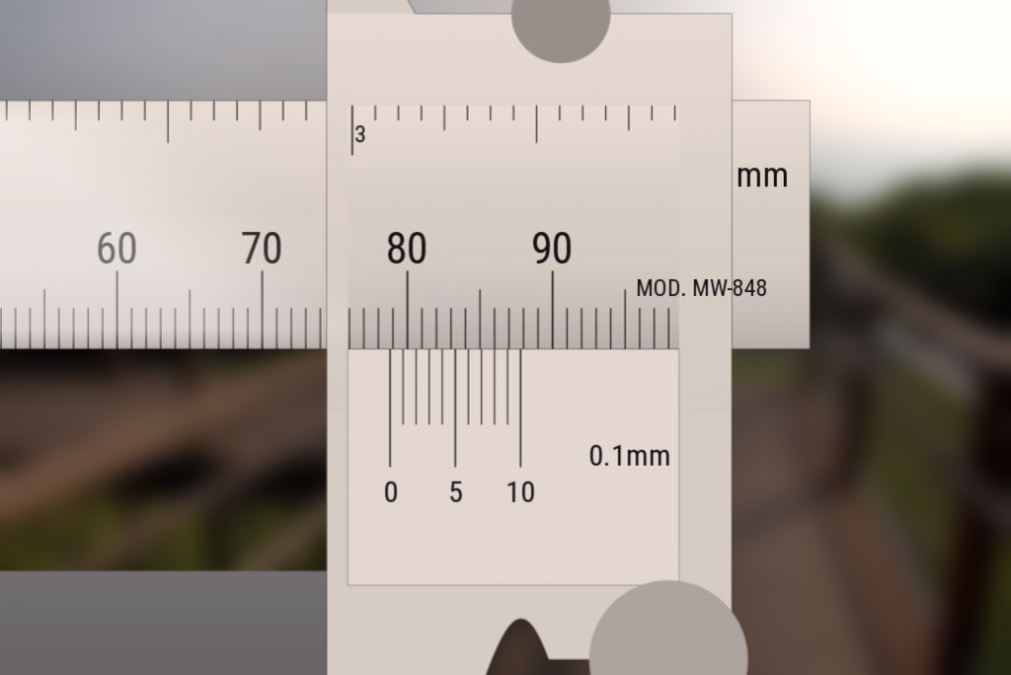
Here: 78.8 mm
